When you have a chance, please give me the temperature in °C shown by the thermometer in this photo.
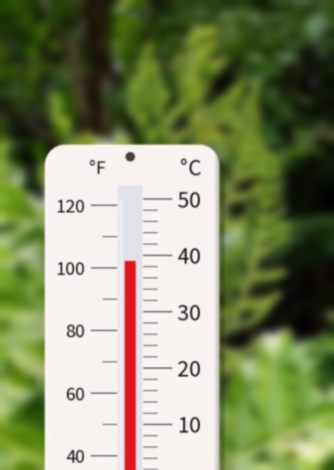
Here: 39 °C
